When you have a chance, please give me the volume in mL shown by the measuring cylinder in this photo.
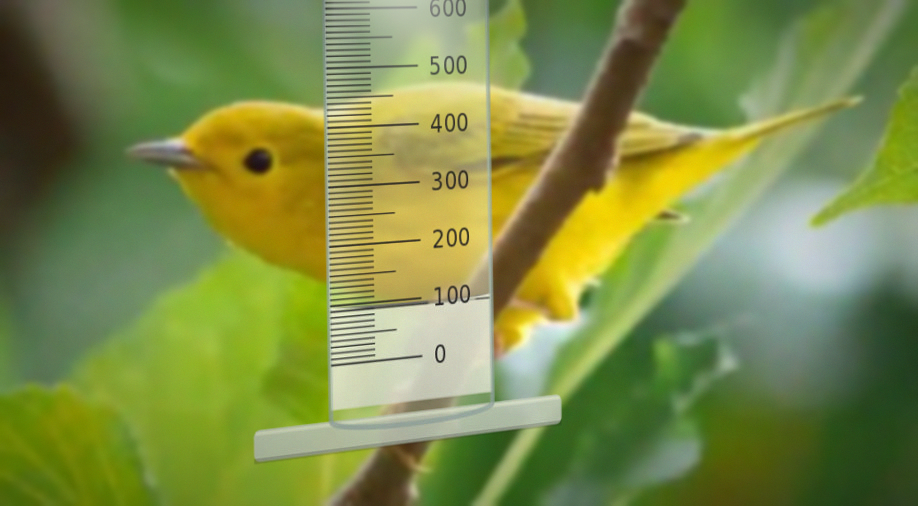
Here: 90 mL
